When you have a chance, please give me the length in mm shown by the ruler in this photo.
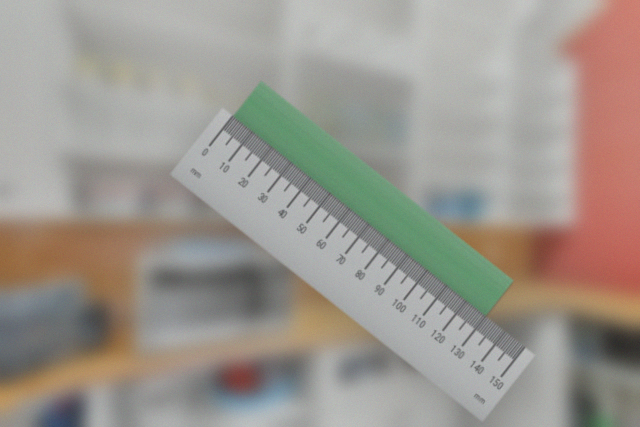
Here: 130 mm
